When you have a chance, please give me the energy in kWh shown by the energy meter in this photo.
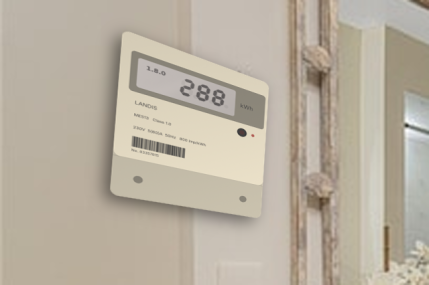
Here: 288 kWh
